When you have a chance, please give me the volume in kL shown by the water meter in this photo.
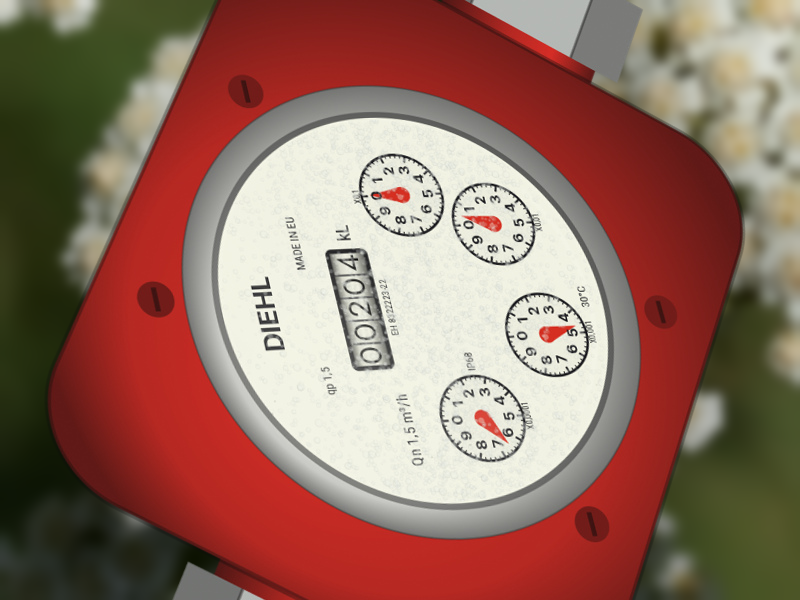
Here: 204.0046 kL
